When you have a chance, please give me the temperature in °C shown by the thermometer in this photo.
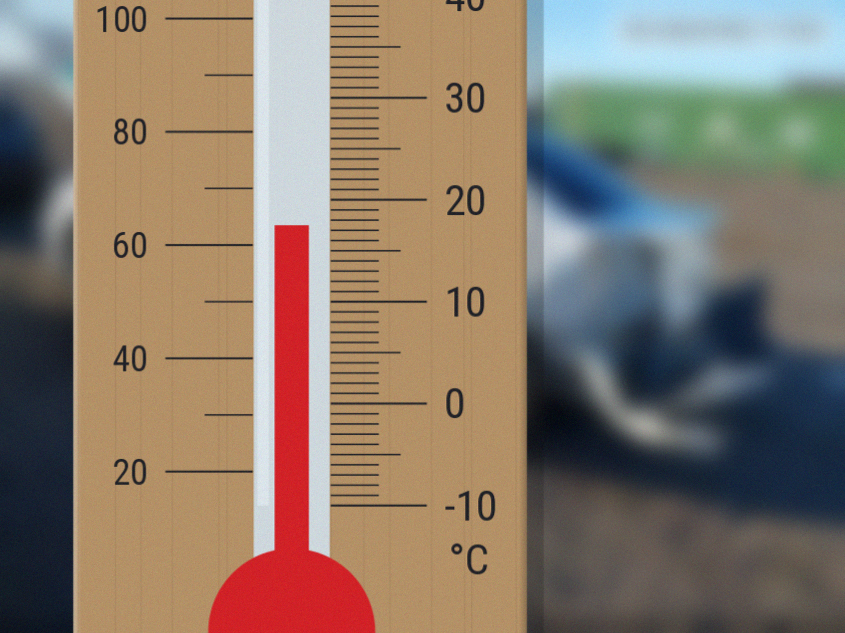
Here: 17.5 °C
